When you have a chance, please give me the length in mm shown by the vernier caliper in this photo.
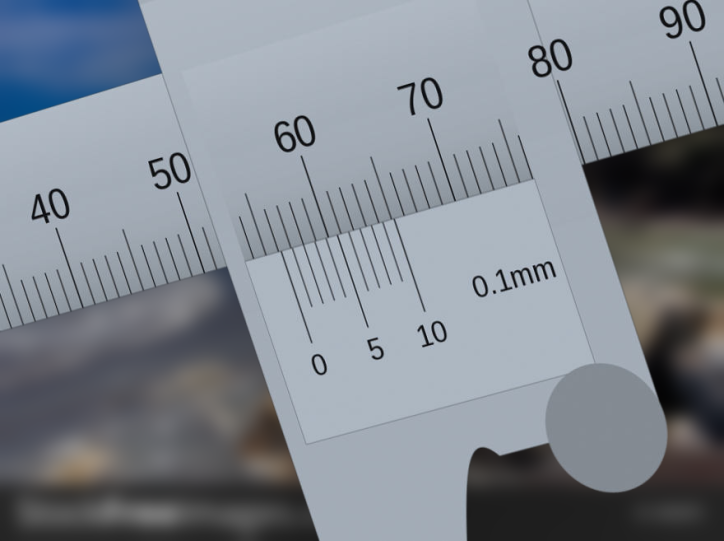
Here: 56.2 mm
